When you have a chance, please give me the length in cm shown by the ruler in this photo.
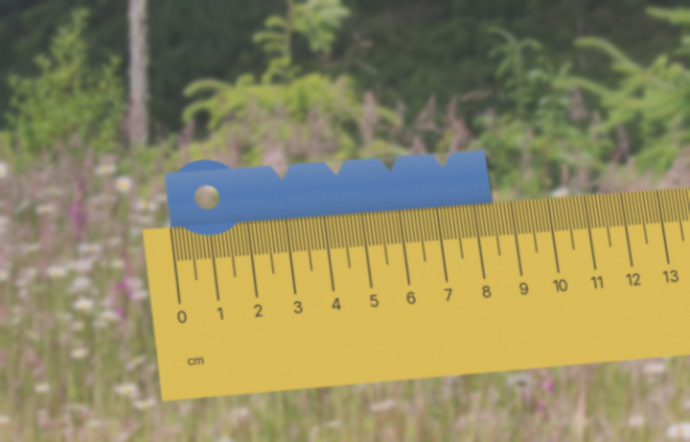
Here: 8.5 cm
